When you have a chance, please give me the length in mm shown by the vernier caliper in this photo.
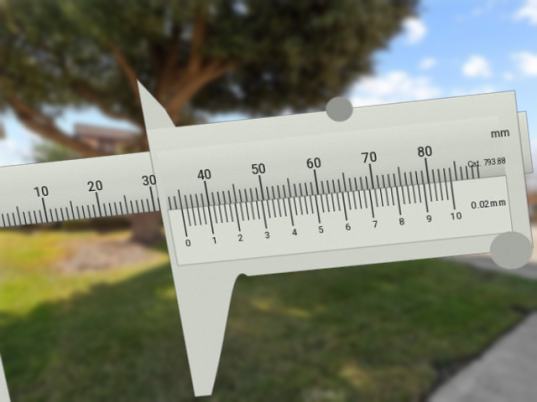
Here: 35.0 mm
